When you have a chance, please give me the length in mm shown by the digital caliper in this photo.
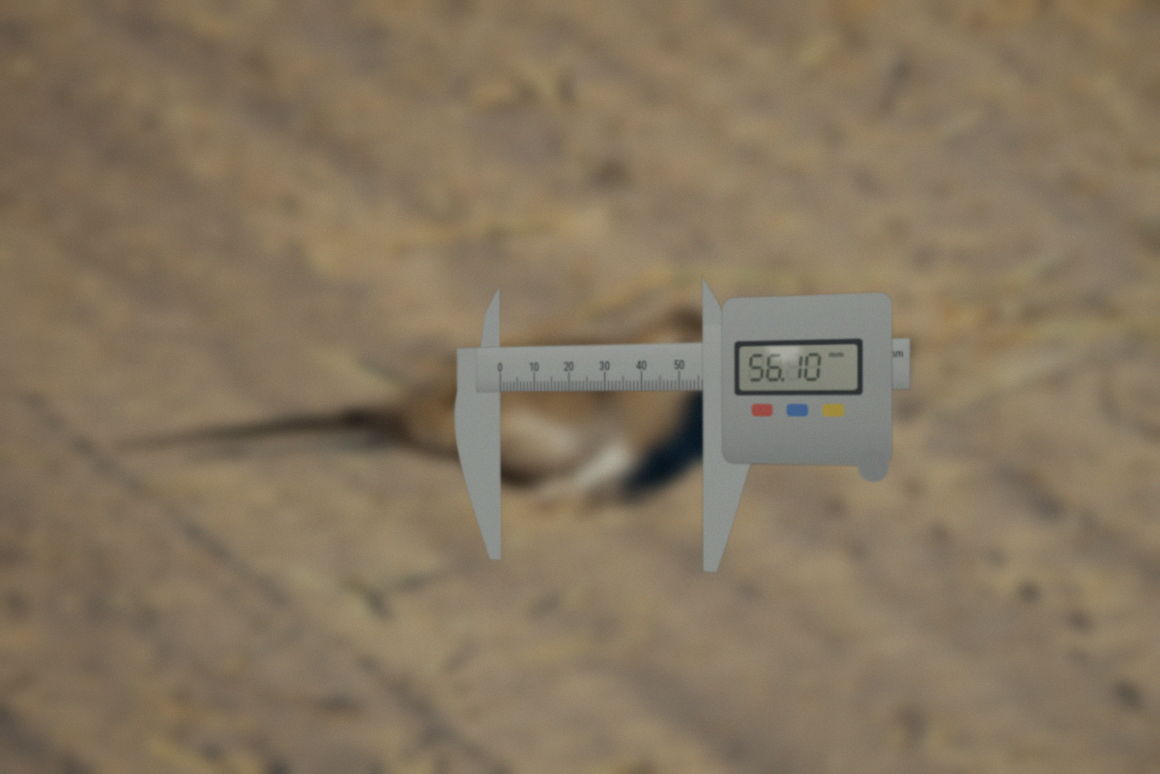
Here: 56.10 mm
